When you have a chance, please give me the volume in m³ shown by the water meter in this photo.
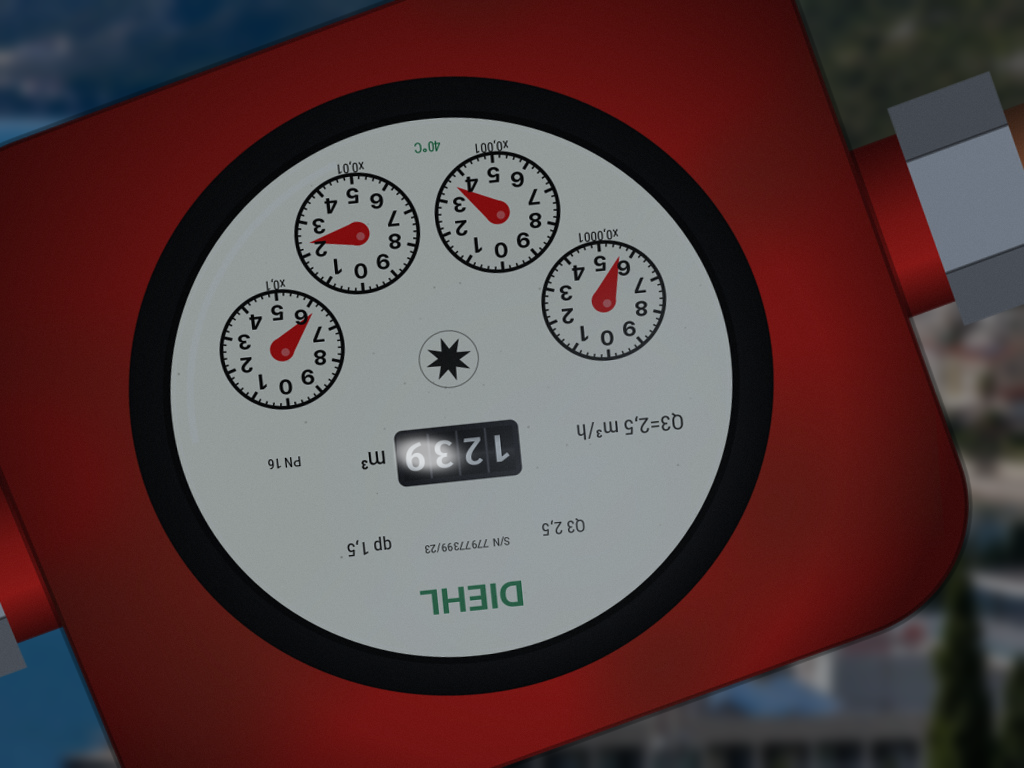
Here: 1239.6235 m³
